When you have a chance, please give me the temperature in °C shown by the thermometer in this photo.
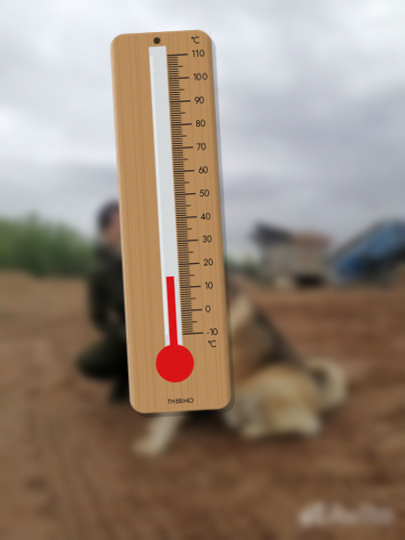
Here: 15 °C
